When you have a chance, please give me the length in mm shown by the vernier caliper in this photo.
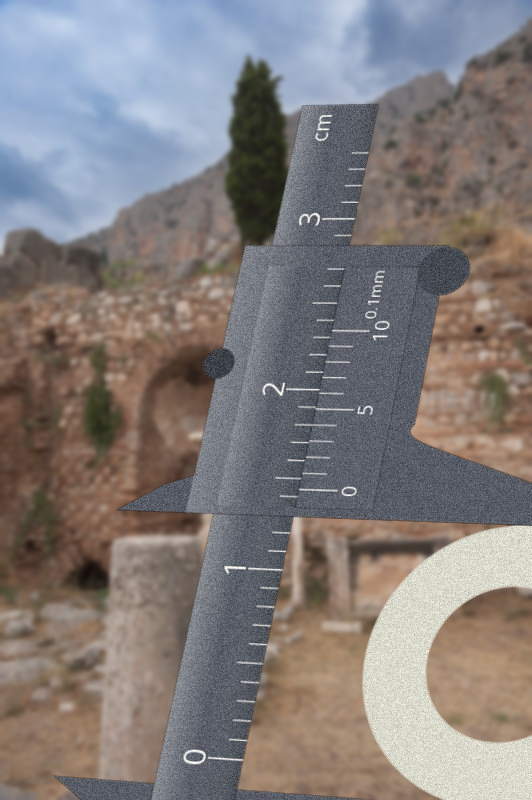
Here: 14.4 mm
